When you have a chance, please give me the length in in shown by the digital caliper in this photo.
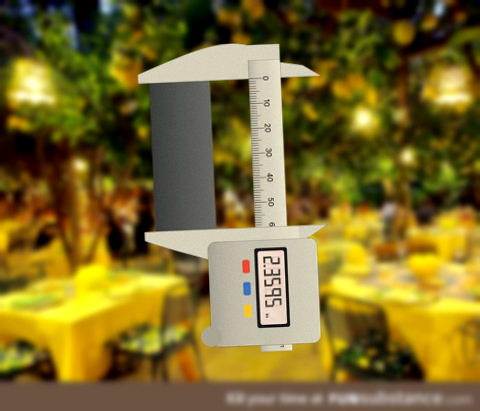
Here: 2.3595 in
